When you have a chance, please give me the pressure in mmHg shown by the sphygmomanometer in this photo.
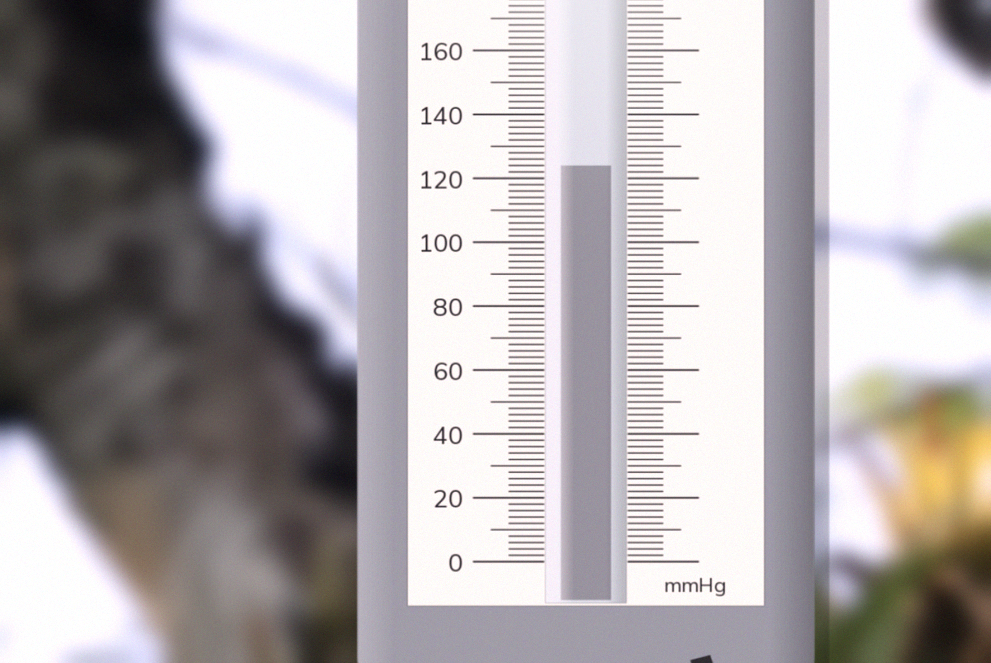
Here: 124 mmHg
